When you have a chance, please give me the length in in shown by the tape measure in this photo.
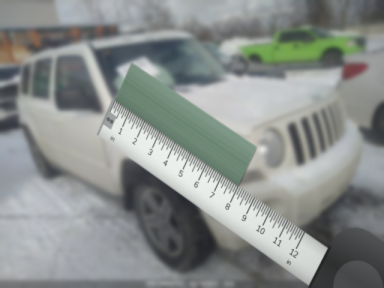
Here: 8 in
